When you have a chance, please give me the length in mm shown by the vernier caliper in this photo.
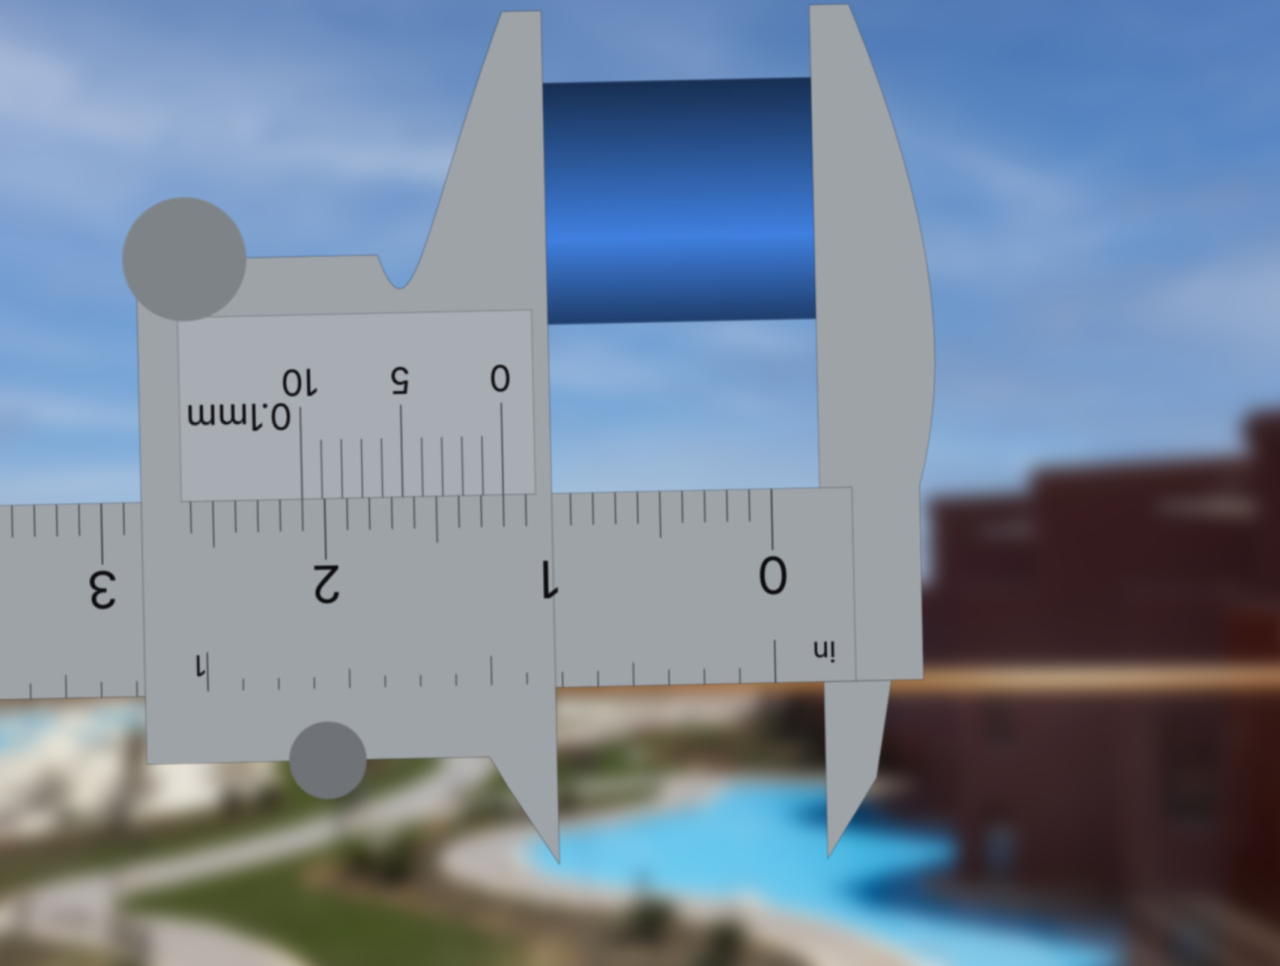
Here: 12.0 mm
